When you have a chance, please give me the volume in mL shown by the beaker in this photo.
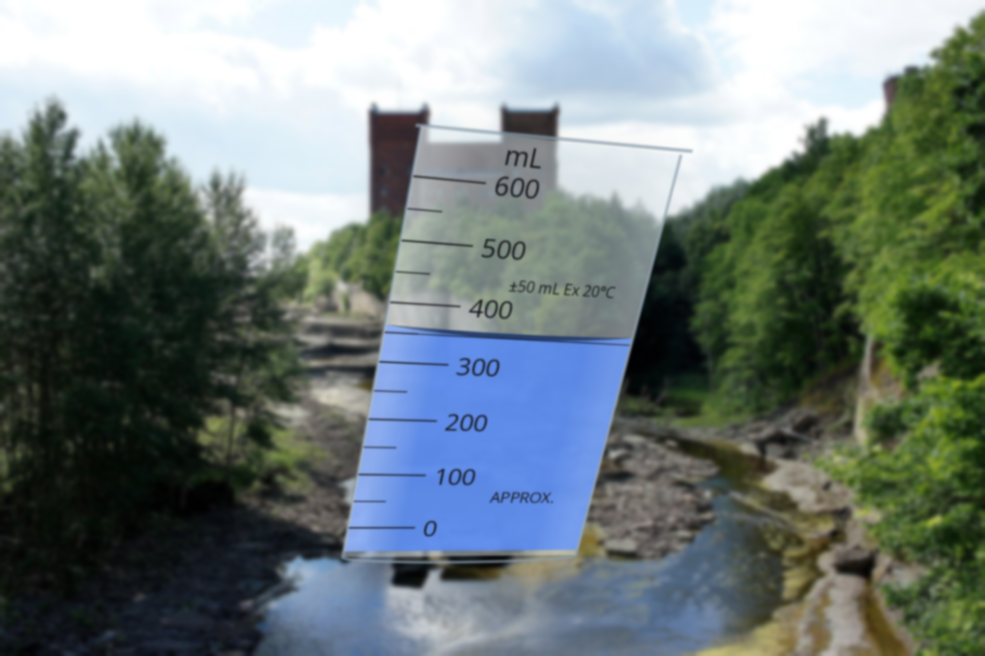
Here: 350 mL
